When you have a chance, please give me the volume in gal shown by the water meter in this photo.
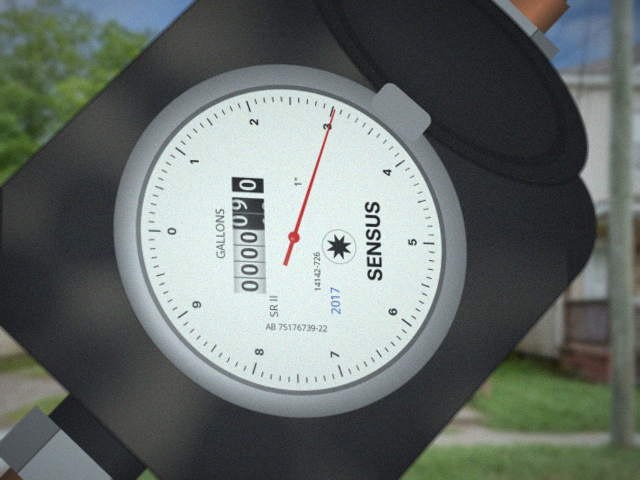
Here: 93.0 gal
